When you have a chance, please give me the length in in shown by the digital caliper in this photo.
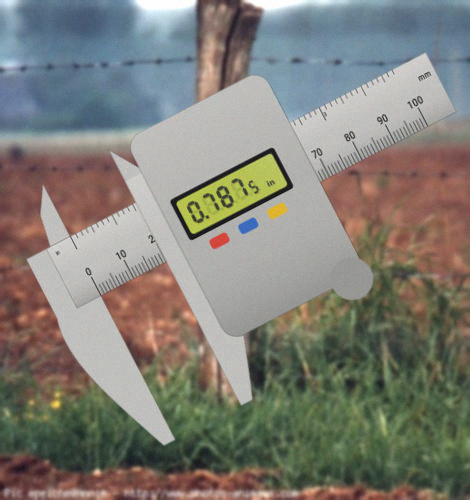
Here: 0.7875 in
